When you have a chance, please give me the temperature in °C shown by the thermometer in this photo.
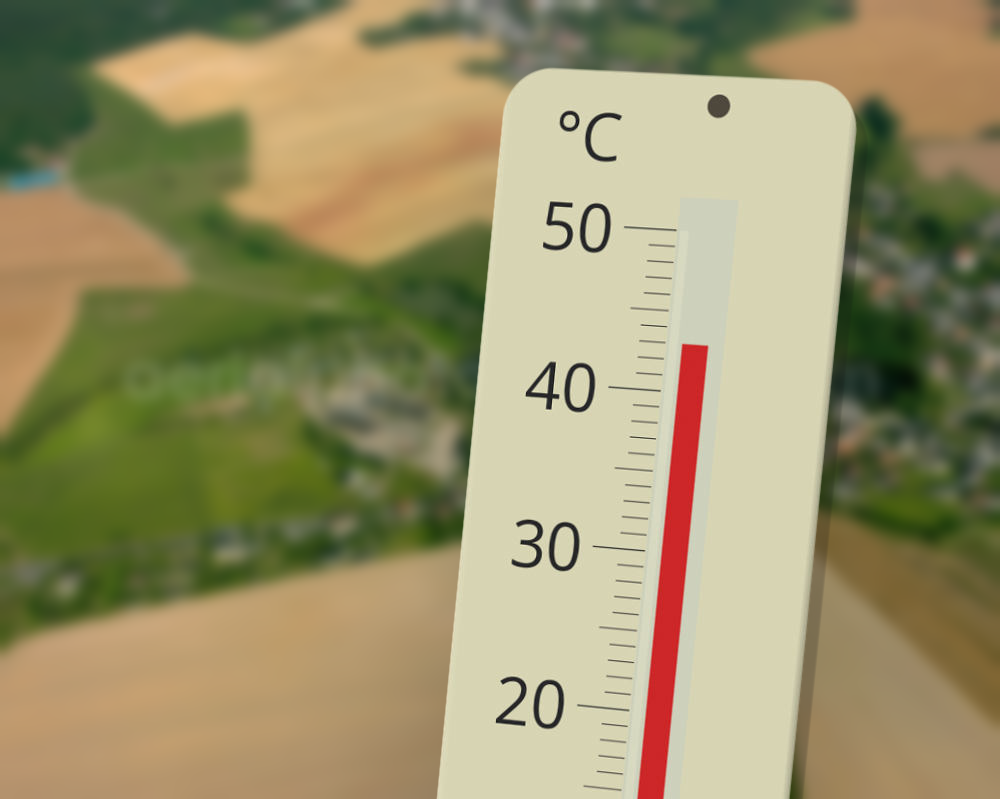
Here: 43 °C
